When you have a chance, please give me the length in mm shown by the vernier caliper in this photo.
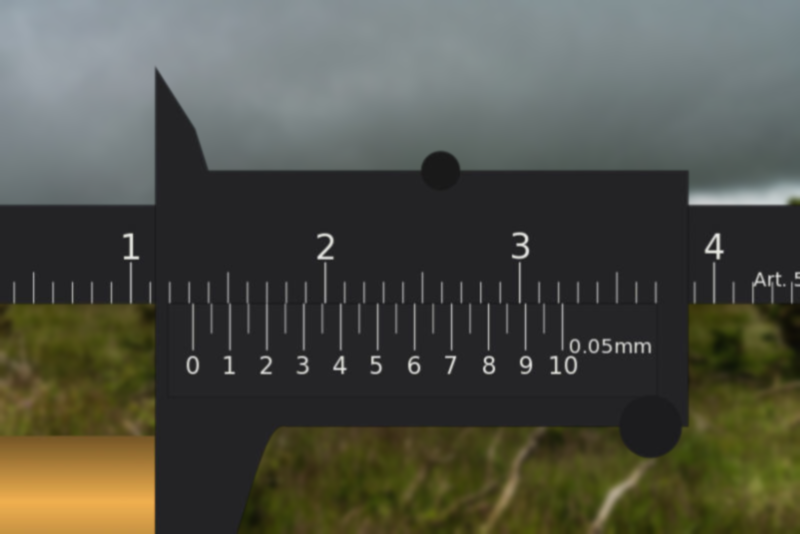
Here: 13.2 mm
